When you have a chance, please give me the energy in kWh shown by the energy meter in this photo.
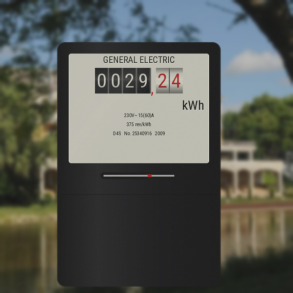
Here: 29.24 kWh
